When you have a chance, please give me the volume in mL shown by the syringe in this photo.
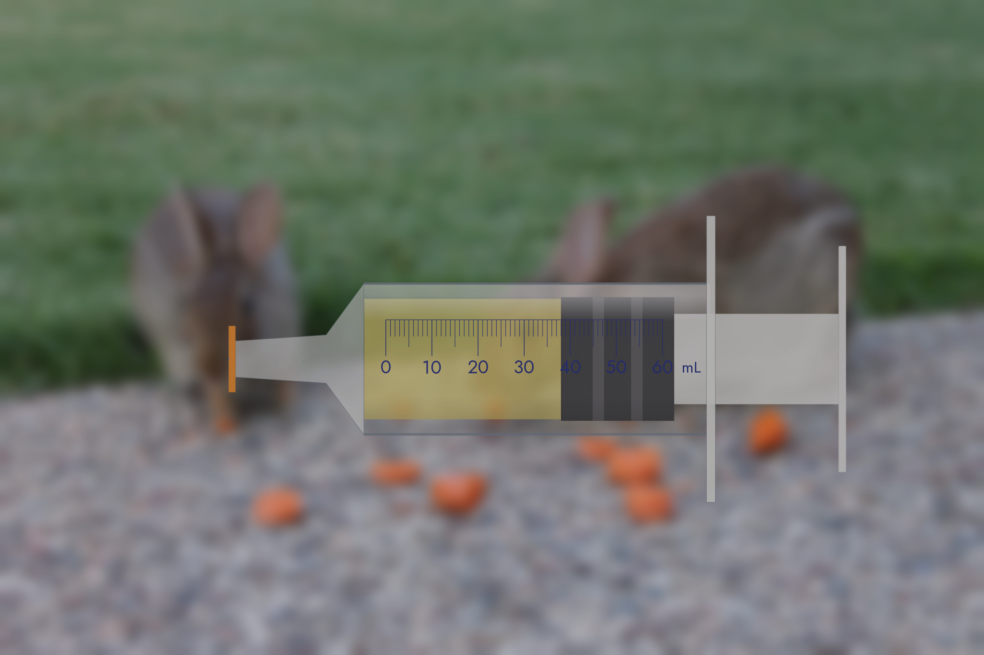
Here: 38 mL
